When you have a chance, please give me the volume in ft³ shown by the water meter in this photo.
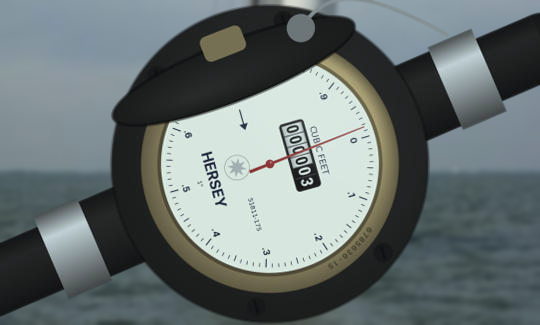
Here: 2.98 ft³
